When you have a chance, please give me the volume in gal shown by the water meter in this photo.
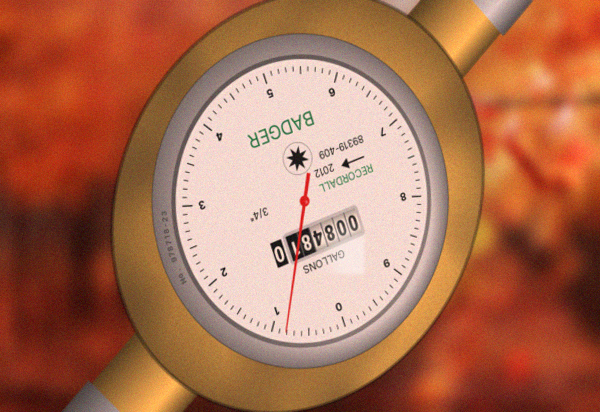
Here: 84810.8 gal
